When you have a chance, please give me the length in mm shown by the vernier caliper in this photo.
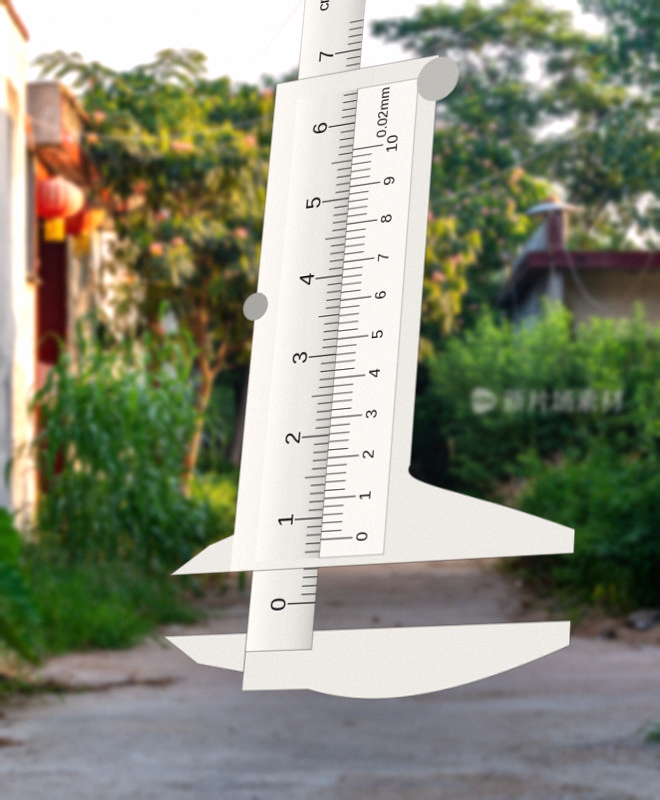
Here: 7.4 mm
